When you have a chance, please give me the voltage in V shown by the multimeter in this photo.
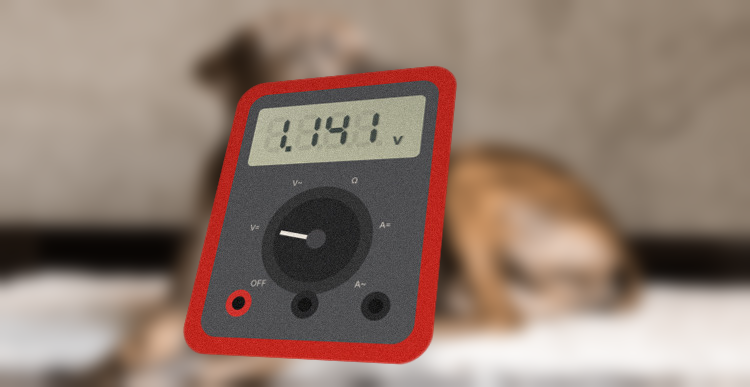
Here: 1.141 V
